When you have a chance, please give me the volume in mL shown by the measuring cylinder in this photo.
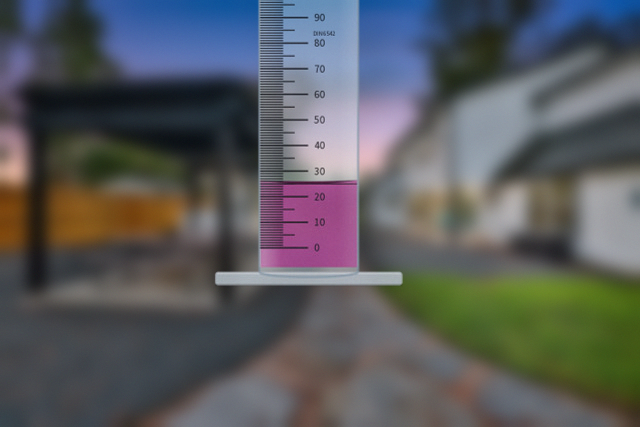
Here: 25 mL
